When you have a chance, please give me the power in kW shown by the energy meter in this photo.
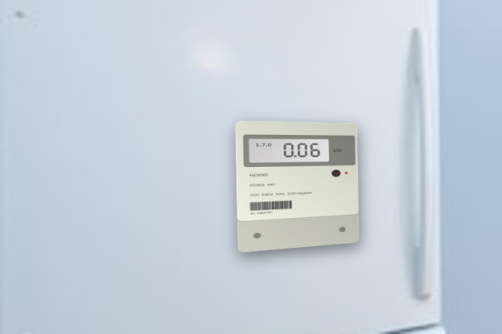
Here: 0.06 kW
